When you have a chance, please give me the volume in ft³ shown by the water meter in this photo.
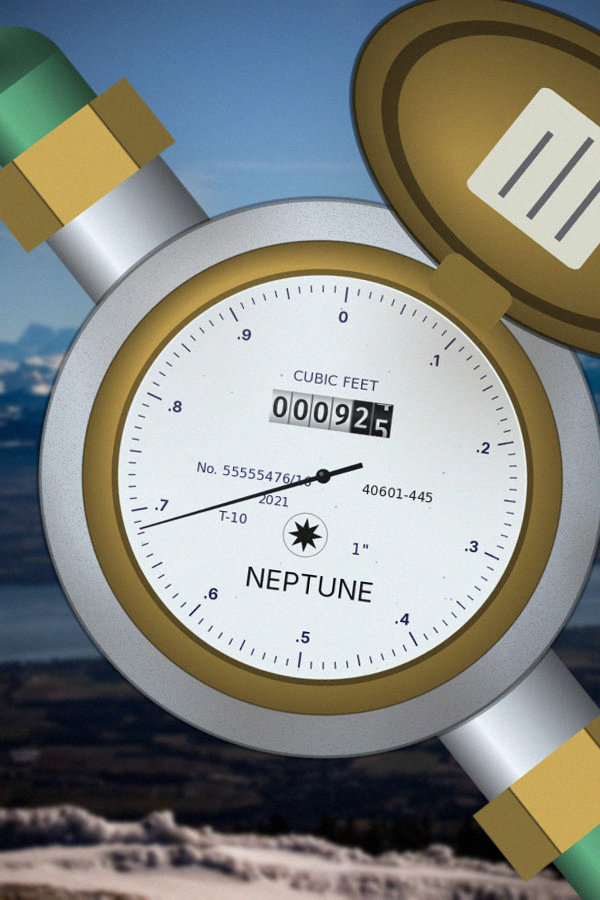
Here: 924.68 ft³
